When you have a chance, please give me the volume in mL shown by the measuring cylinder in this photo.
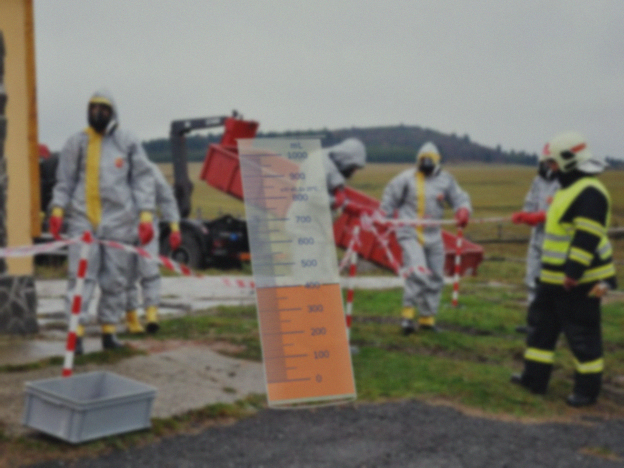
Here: 400 mL
